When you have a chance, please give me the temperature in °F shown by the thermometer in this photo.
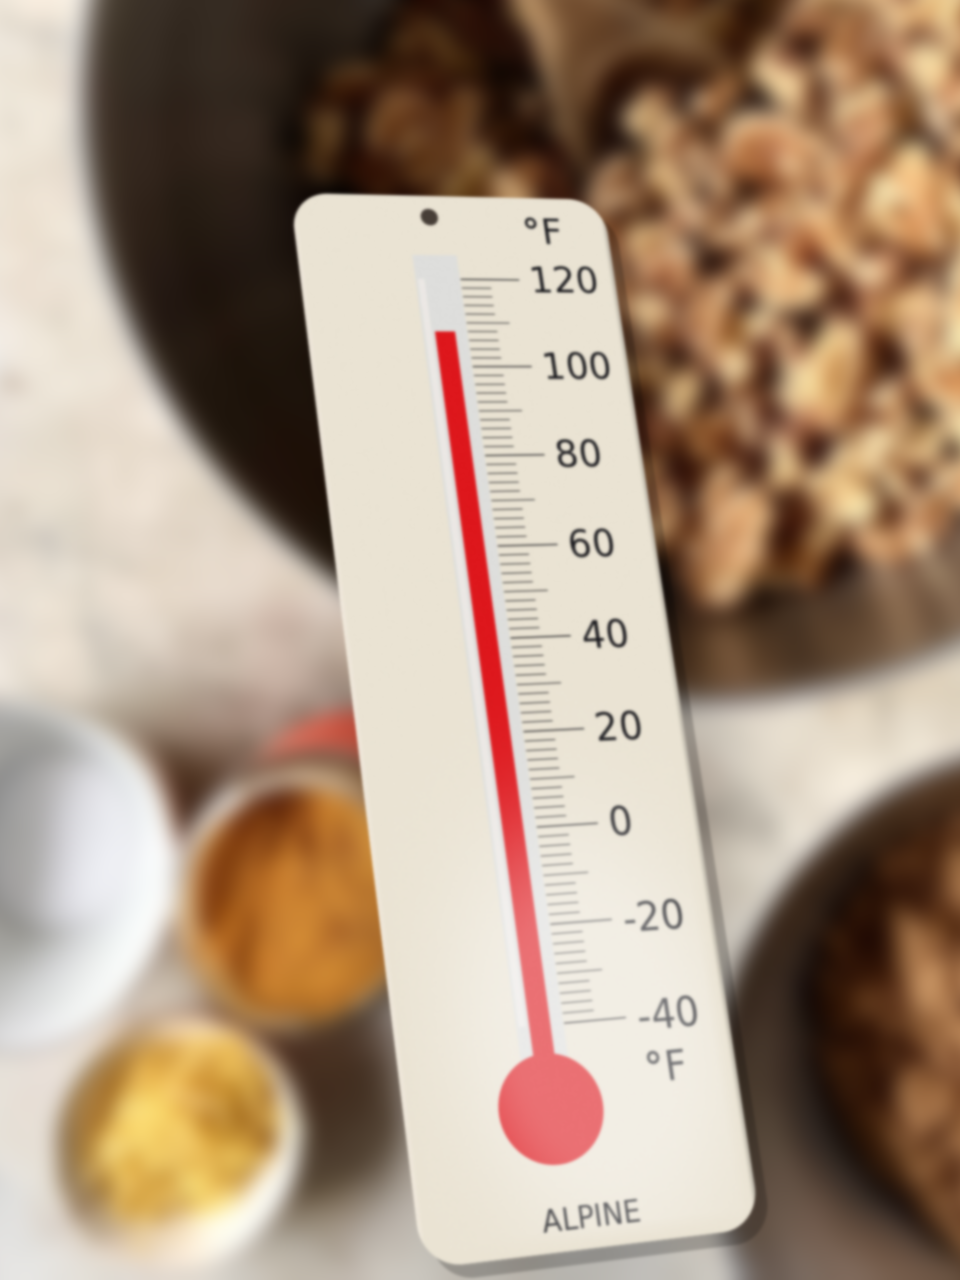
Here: 108 °F
